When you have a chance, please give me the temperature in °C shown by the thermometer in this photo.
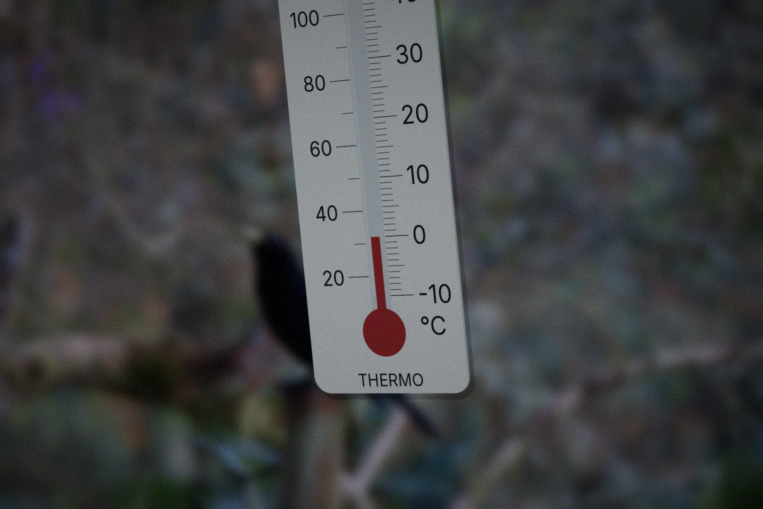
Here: 0 °C
